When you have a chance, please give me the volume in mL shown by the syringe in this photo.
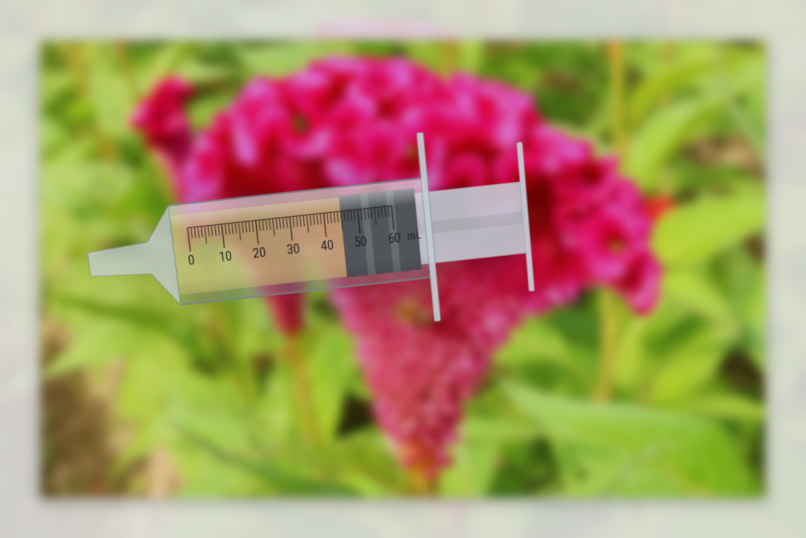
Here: 45 mL
